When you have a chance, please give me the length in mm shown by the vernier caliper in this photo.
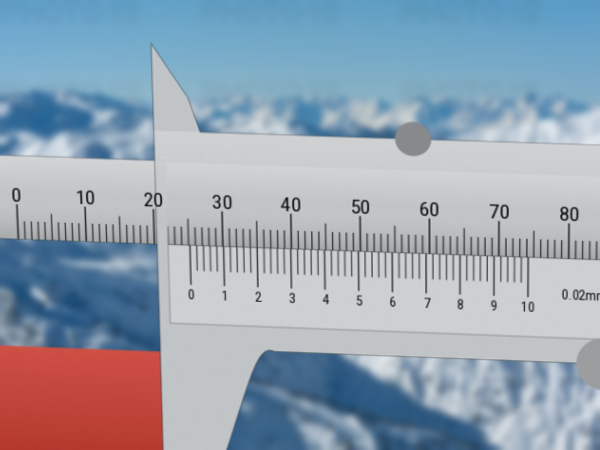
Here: 25.2 mm
